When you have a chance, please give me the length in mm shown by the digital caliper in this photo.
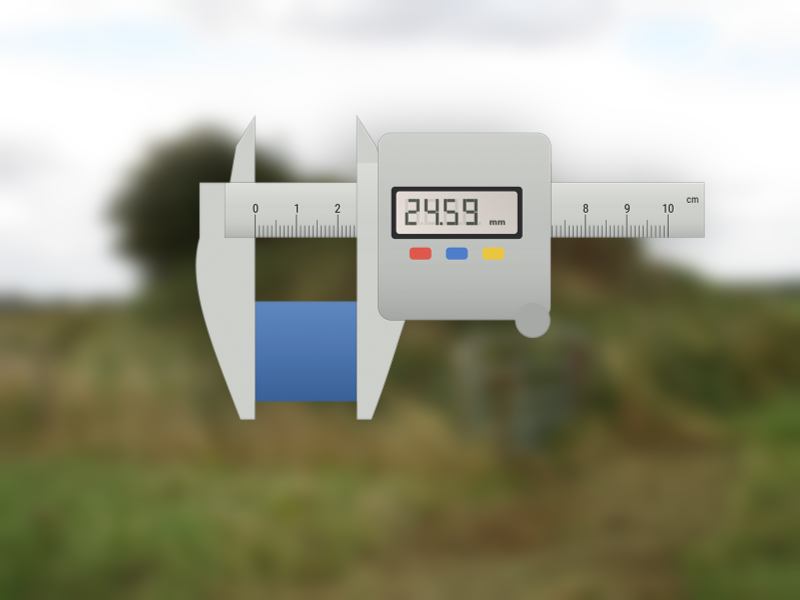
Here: 24.59 mm
